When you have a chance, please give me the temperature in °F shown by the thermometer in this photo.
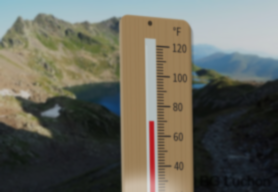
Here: 70 °F
